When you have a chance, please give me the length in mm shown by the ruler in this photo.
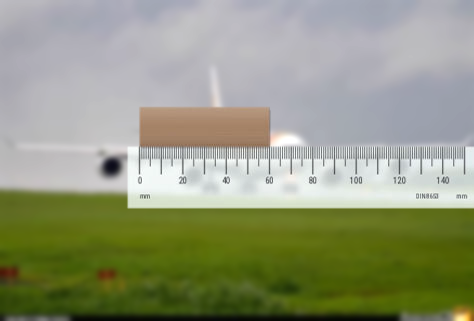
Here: 60 mm
